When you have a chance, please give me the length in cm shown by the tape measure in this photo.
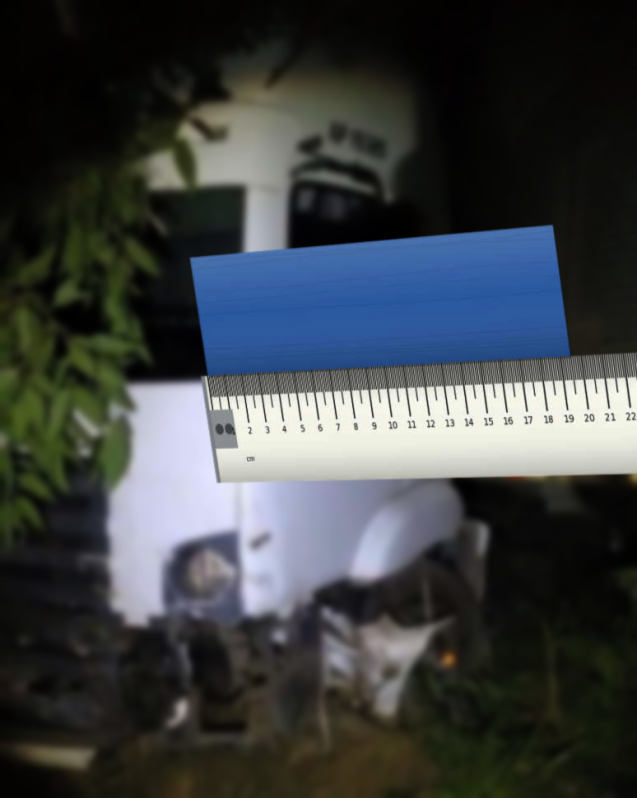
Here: 19.5 cm
